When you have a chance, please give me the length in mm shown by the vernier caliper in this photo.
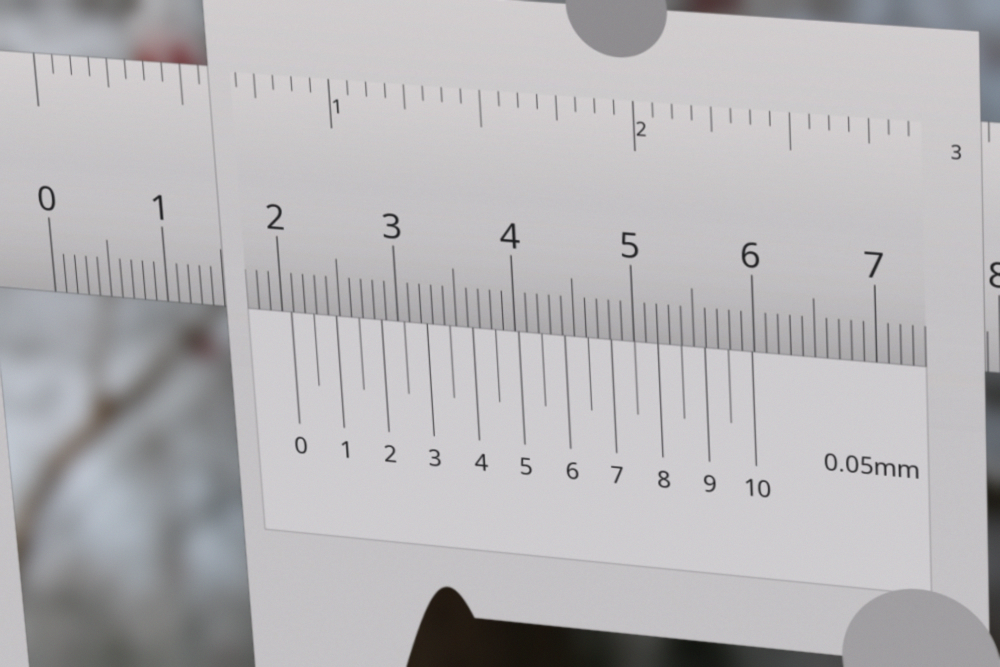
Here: 20.8 mm
